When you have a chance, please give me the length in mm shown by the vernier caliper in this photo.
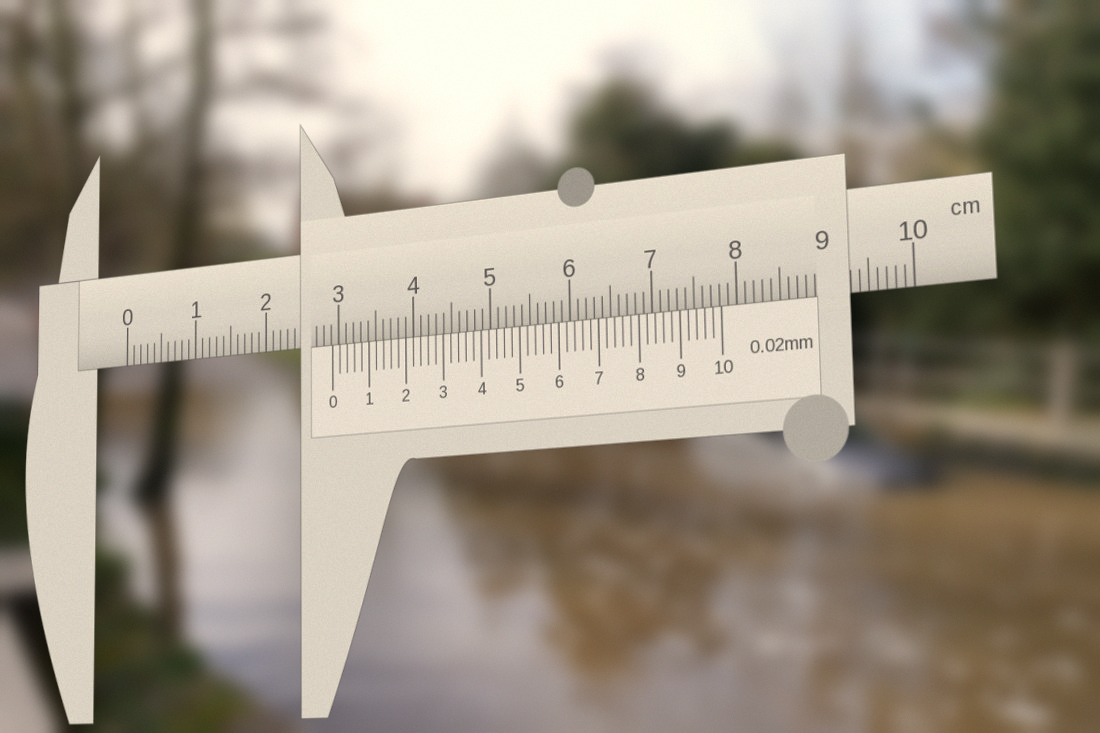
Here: 29.2 mm
